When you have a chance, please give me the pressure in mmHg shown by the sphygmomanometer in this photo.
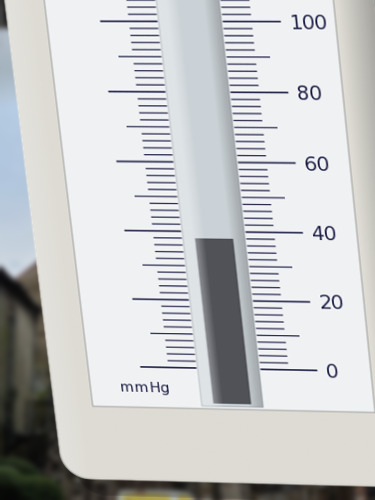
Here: 38 mmHg
